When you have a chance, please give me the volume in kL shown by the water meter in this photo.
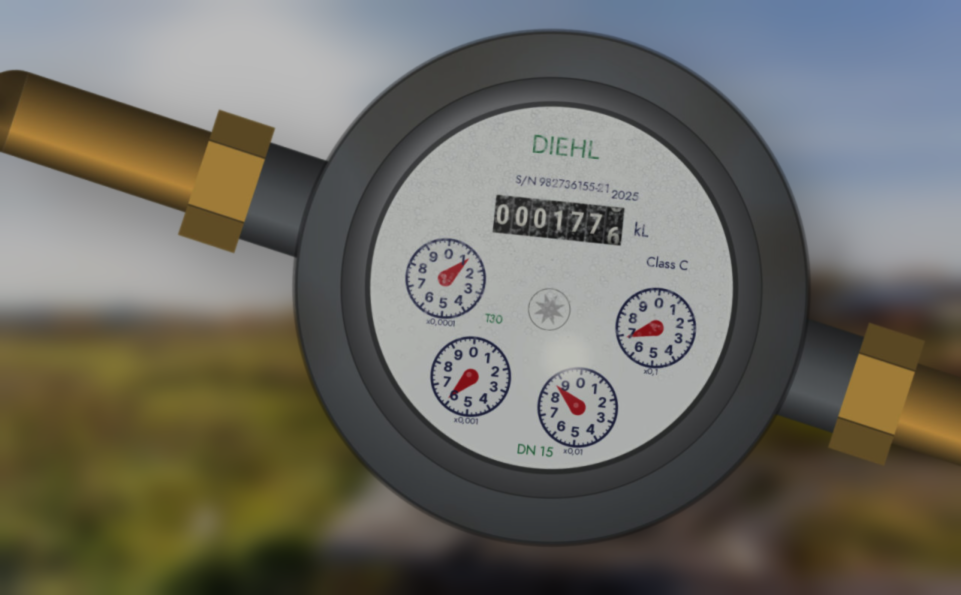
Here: 1775.6861 kL
